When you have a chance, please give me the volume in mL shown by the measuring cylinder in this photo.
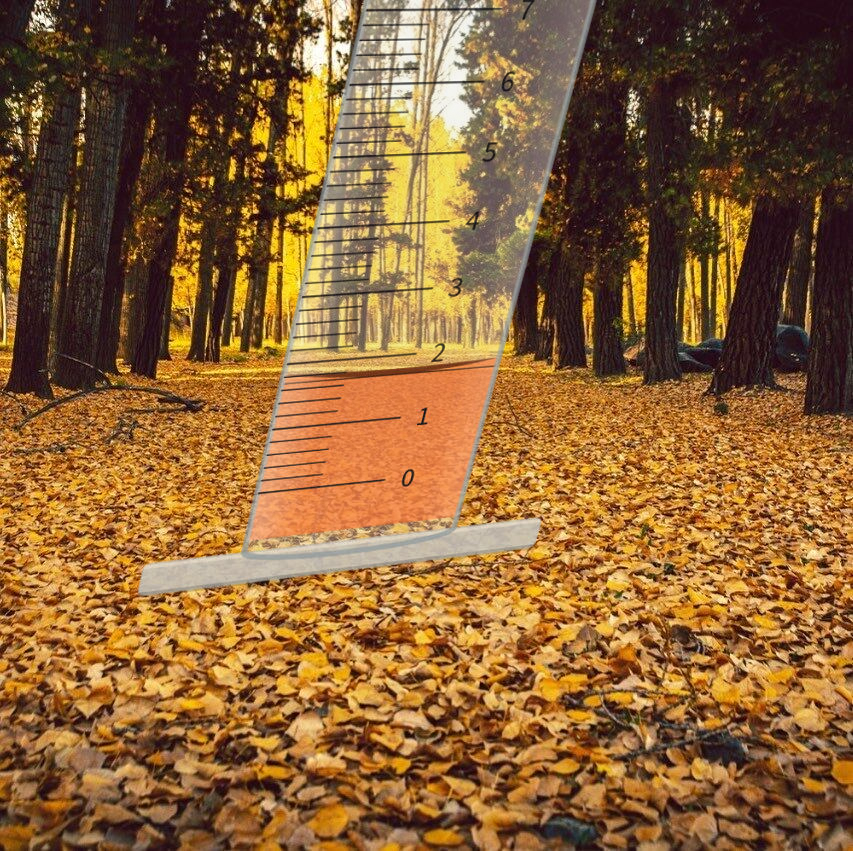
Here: 1.7 mL
